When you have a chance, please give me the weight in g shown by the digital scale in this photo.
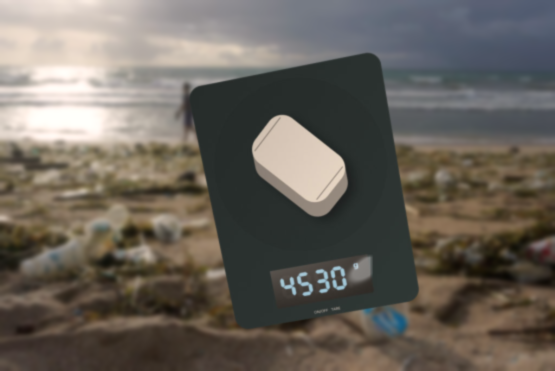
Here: 4530 g
